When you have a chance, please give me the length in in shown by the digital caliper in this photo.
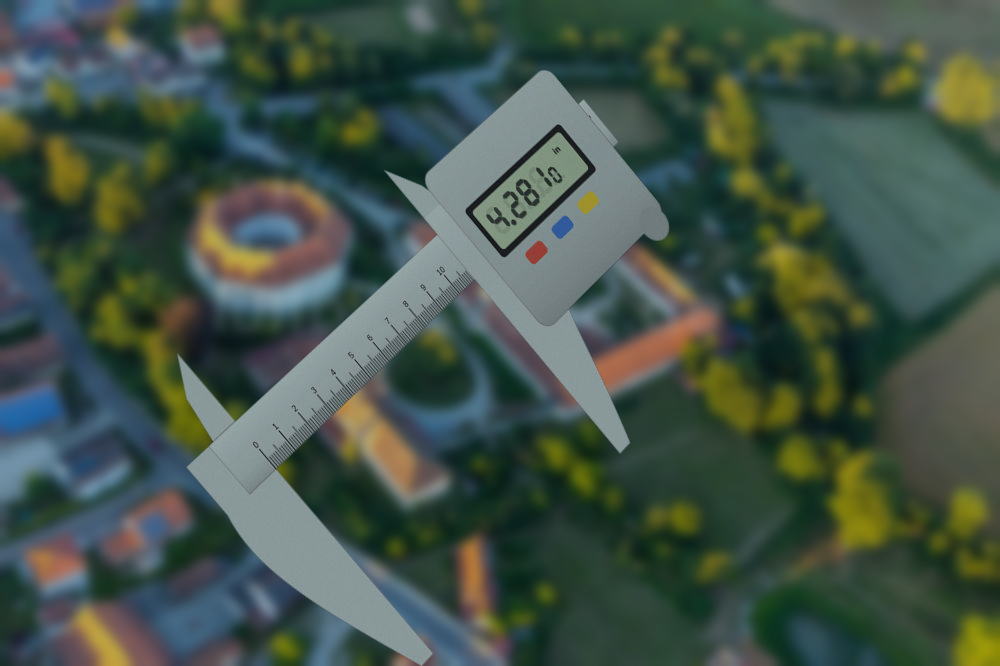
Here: 4.2810 in
